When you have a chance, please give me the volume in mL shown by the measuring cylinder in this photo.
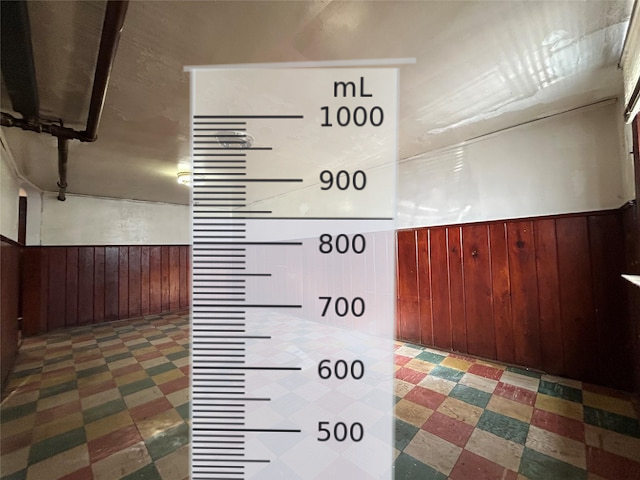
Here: 840 mL
